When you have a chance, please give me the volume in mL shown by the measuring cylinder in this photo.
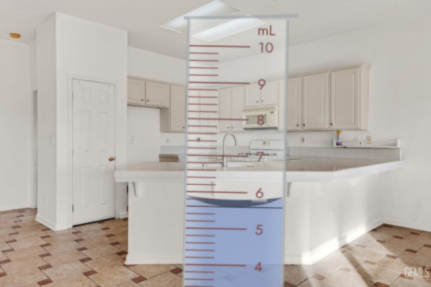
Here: 5.6 mL
